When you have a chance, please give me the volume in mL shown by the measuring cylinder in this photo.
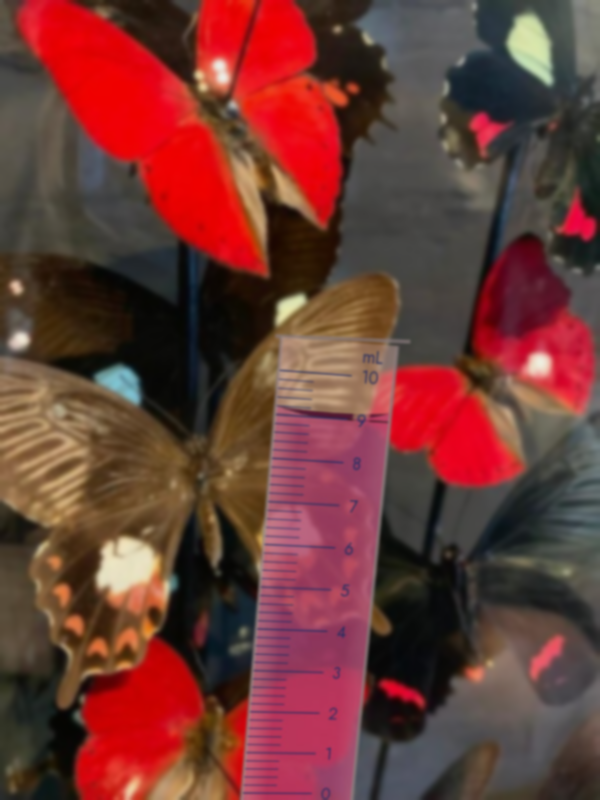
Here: 9 mL
